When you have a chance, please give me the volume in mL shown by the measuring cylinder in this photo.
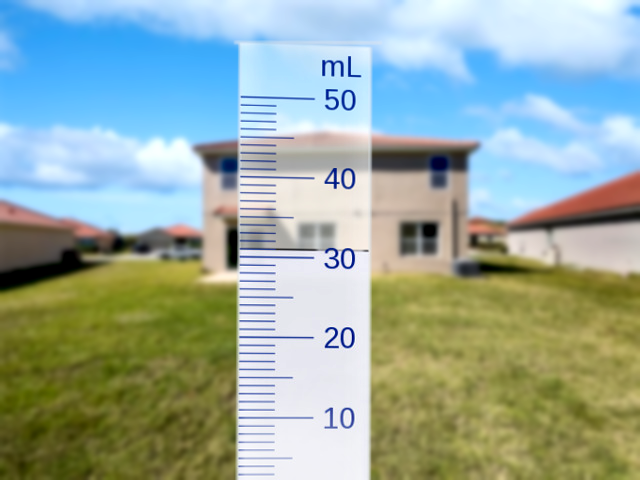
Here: 31 mL
